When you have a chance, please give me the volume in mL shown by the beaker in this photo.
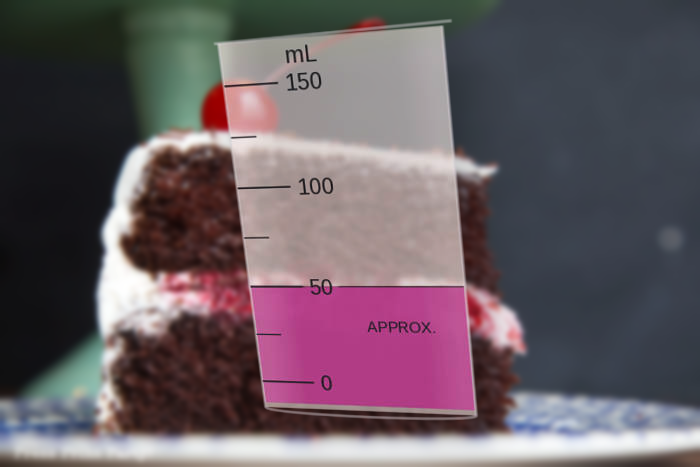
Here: 50 mL
